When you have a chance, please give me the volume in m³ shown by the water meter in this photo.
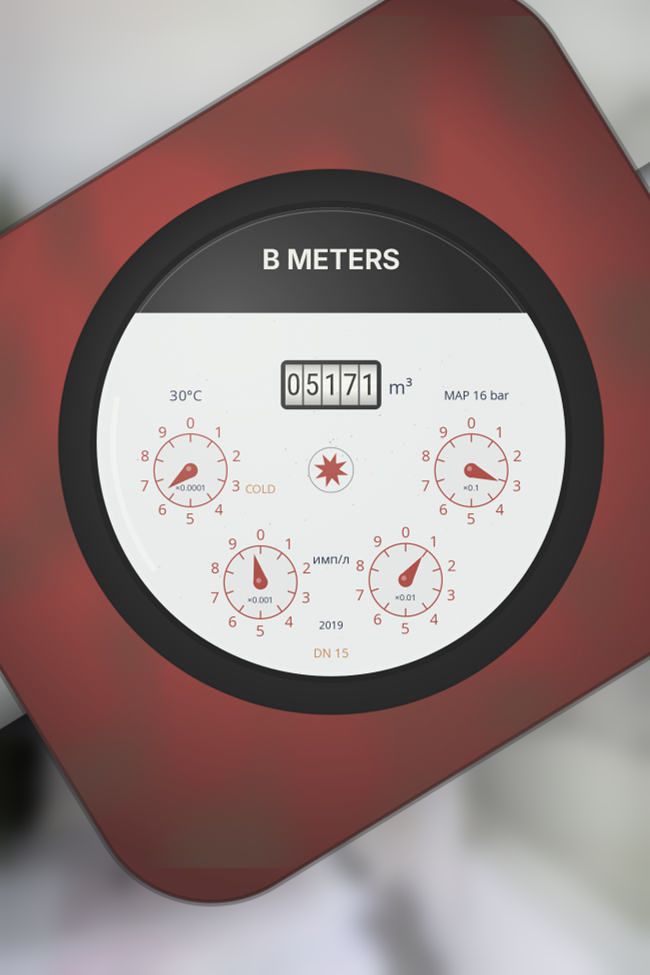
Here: 5171.3096 m³
